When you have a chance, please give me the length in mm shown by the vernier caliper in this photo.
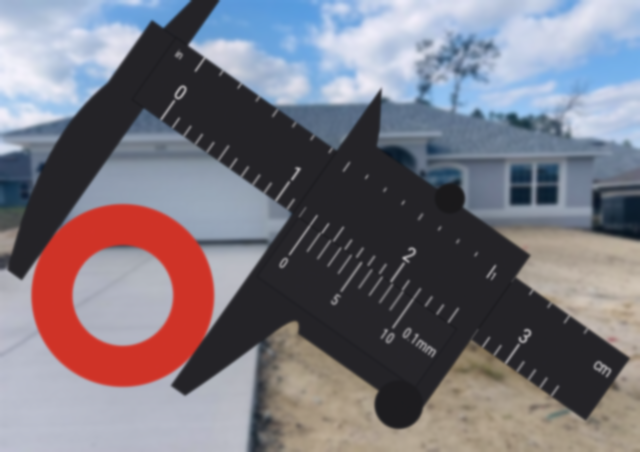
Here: 13.0 mm
